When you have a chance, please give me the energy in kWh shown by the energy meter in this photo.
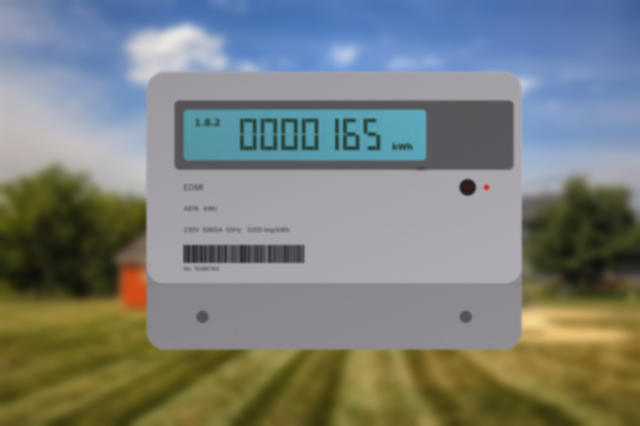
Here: 165 kWh
